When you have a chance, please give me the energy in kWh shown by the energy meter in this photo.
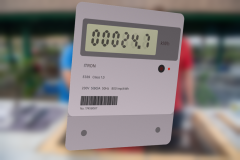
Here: 24.7 kWh
